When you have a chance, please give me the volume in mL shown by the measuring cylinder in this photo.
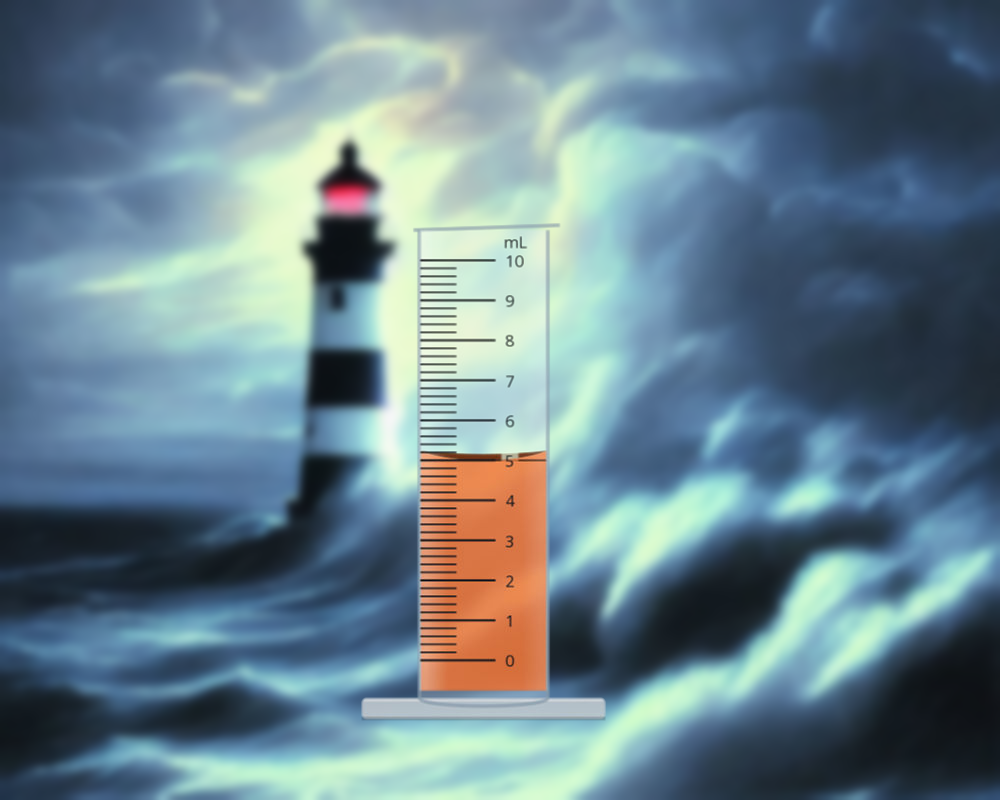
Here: 5 mL
